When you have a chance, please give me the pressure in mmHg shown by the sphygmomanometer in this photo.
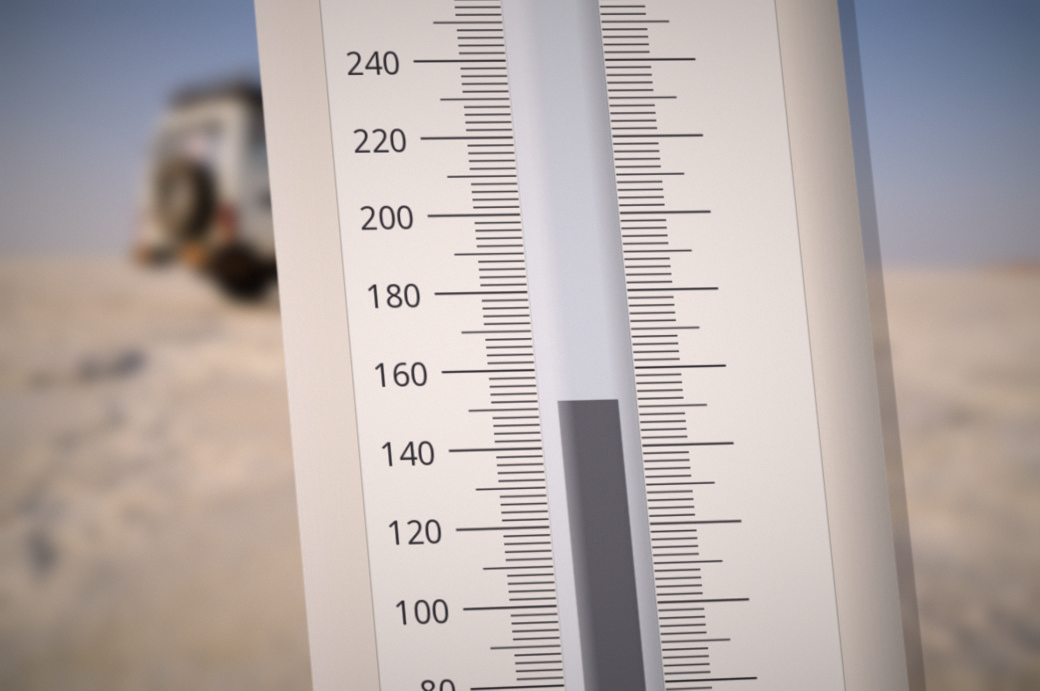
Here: 152 mmHg
